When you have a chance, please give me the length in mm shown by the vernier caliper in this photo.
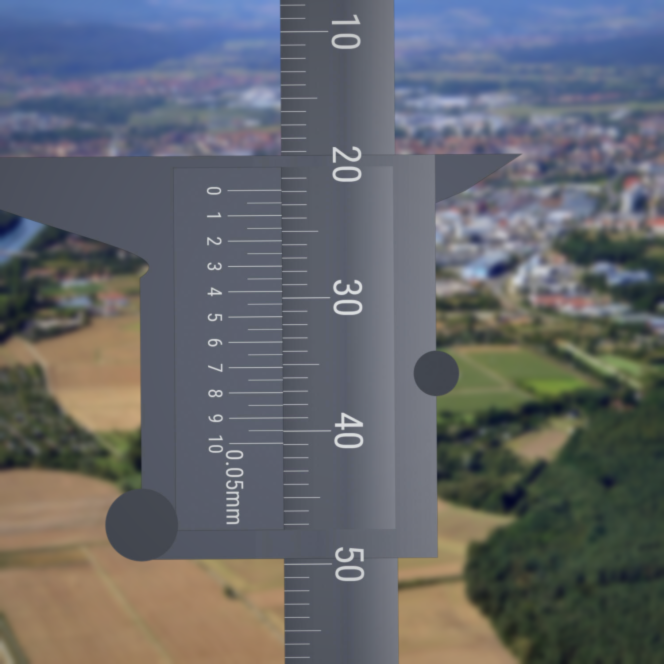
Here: 21.9 mm
